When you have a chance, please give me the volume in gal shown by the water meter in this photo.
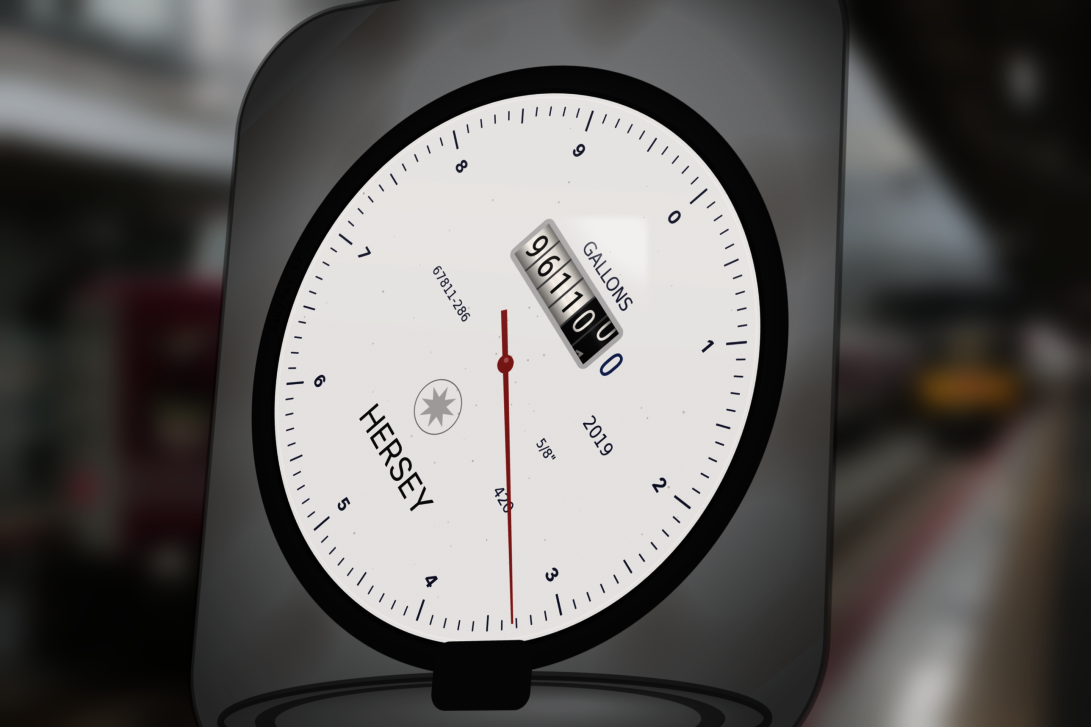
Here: 9611003.3 gal
